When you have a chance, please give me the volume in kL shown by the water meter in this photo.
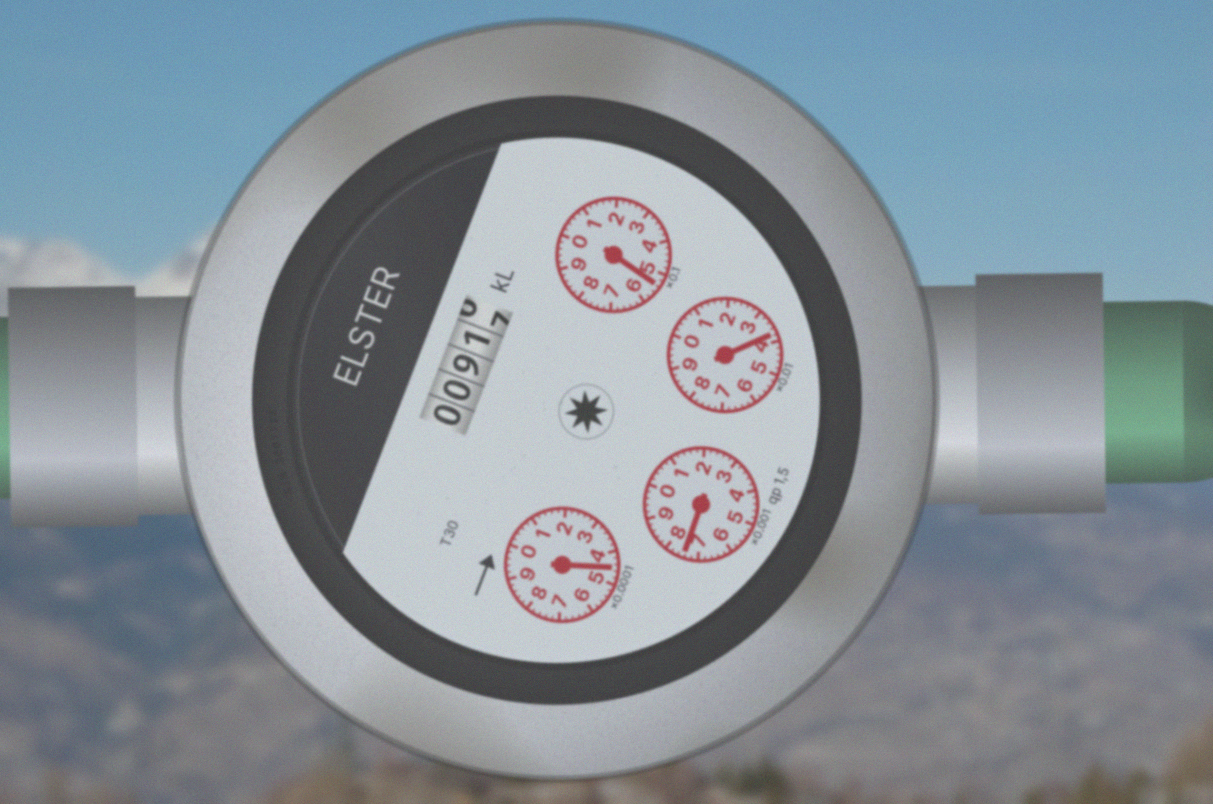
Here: 916.5374 kL
